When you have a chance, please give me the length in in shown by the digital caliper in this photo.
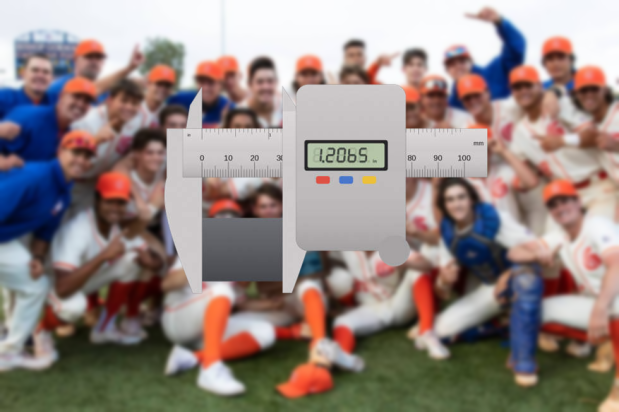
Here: 1.2065 in
